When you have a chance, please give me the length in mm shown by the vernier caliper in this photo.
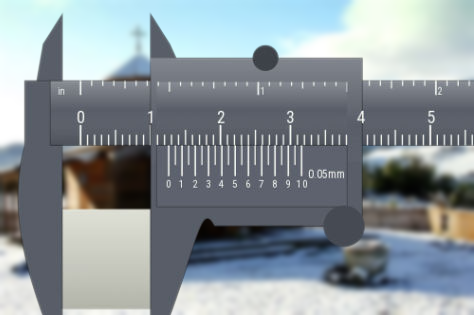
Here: 12.6 mm
